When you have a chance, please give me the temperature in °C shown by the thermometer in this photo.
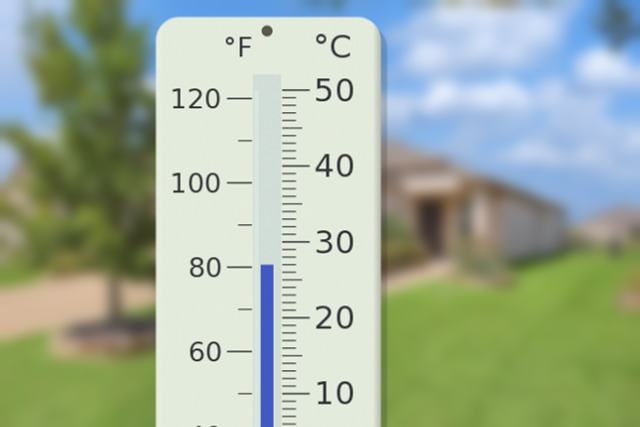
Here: 27 °C
